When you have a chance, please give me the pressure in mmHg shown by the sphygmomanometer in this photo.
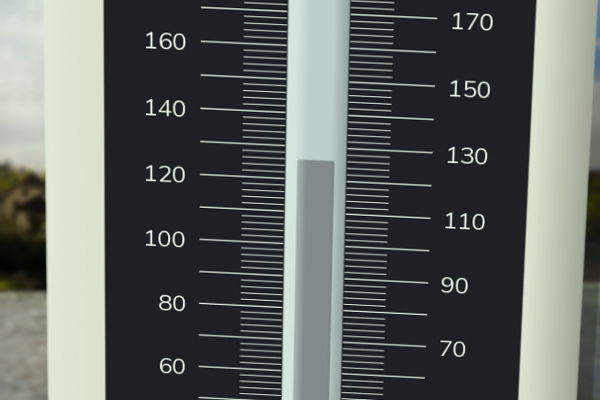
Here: 126 mmHg
